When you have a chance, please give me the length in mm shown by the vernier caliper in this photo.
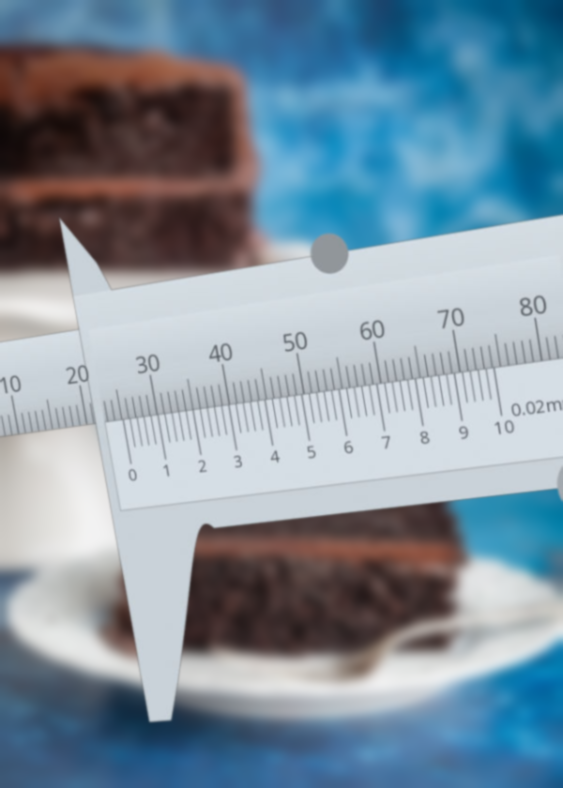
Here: 25.2 mm
